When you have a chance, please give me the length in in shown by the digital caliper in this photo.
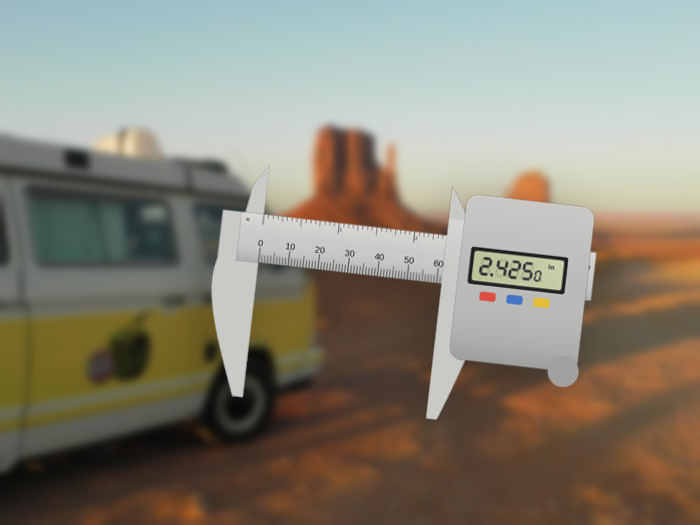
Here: 2.4250 in
